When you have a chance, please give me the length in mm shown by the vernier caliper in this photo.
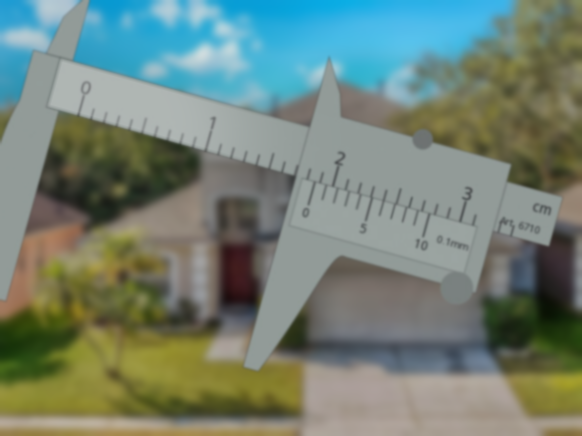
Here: 18.6 mm
